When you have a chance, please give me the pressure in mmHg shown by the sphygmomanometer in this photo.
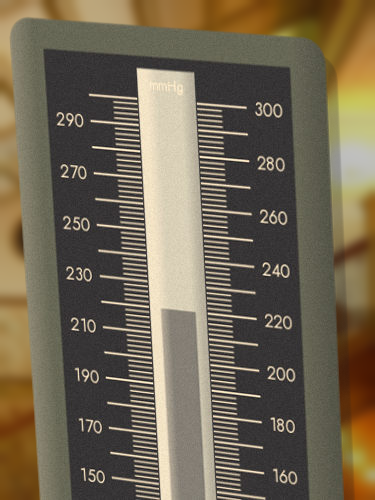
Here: 220 mmHg
